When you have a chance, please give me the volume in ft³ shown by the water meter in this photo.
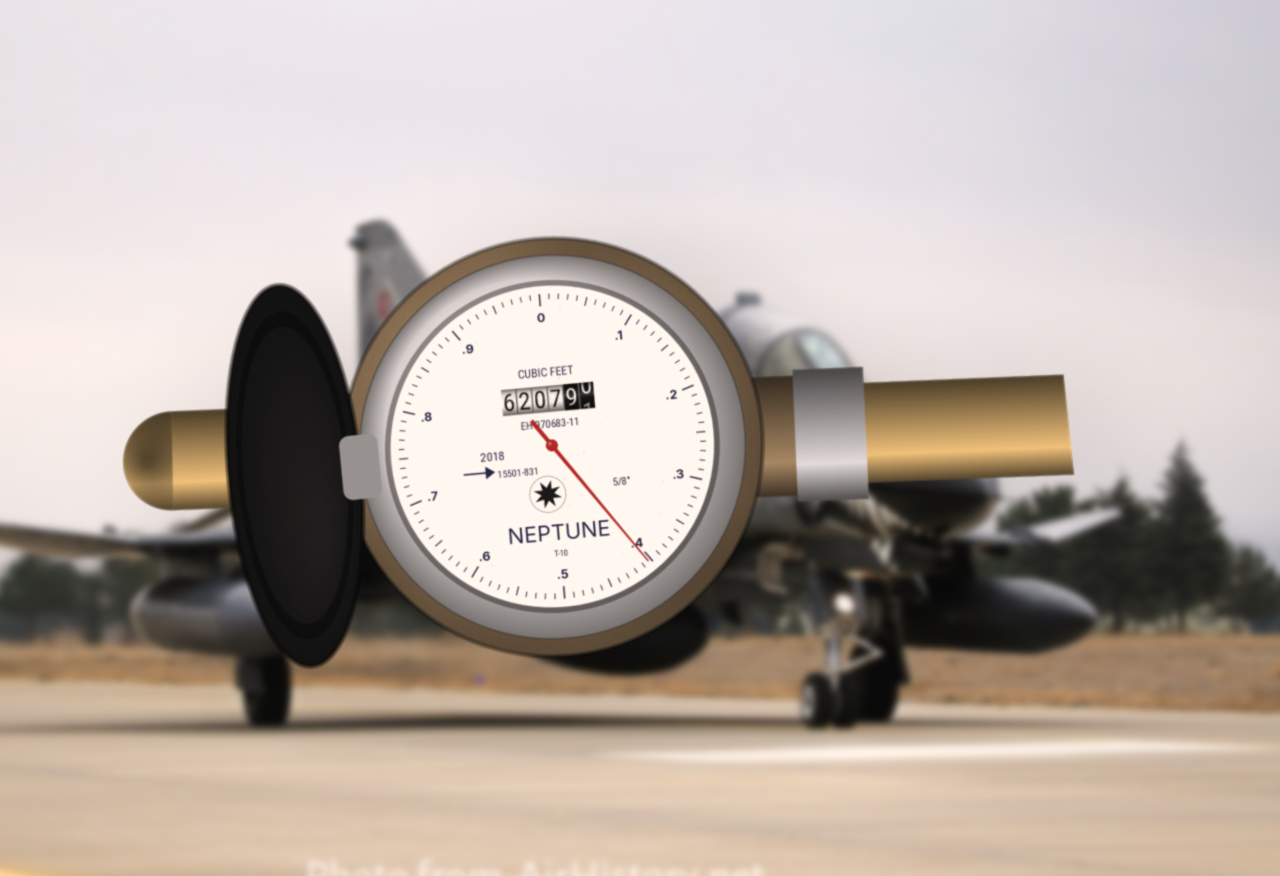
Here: 620790.40 ft³
